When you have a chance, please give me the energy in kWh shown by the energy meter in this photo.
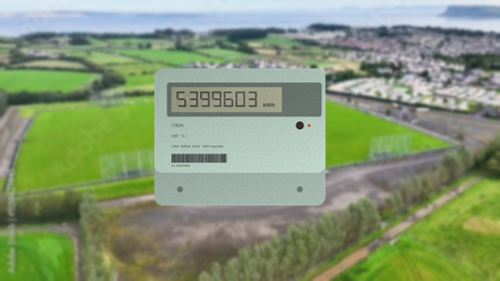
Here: 5399603 kWh
